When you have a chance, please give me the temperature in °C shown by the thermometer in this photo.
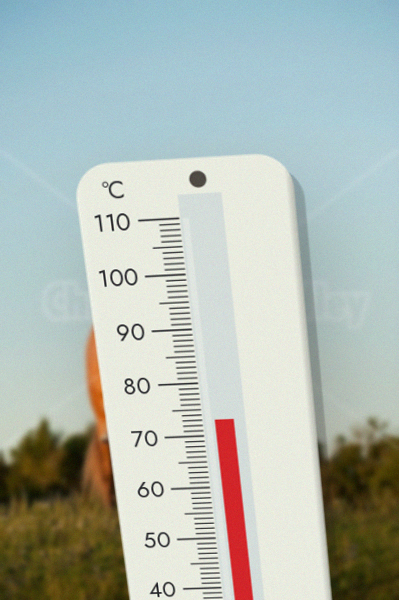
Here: 73 °C
